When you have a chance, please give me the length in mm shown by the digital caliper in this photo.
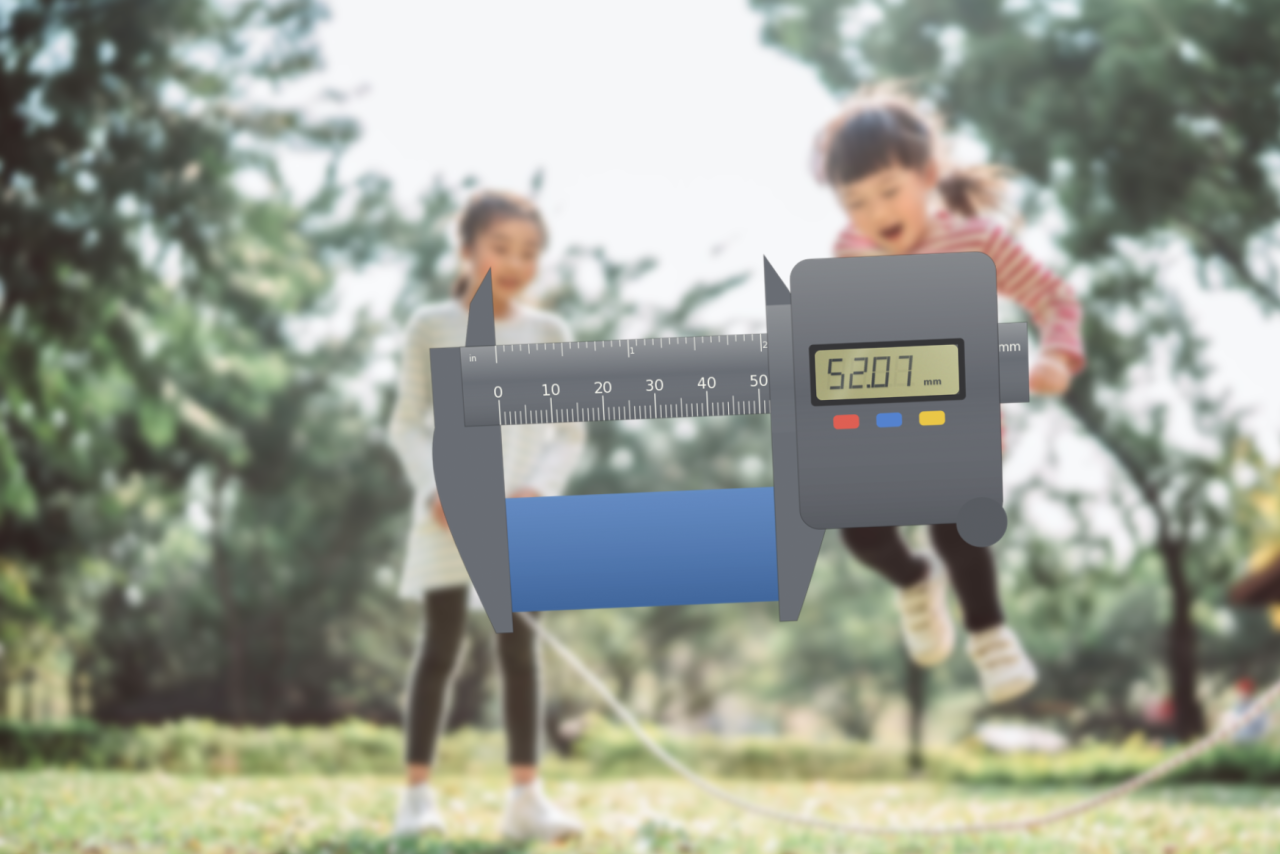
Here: 52.07 mm
